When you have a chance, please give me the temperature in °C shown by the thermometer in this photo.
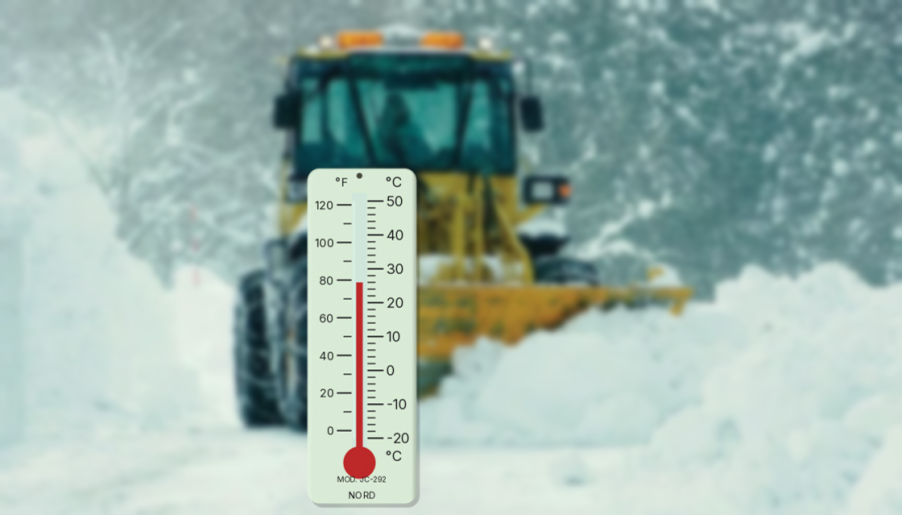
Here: 26 °C
